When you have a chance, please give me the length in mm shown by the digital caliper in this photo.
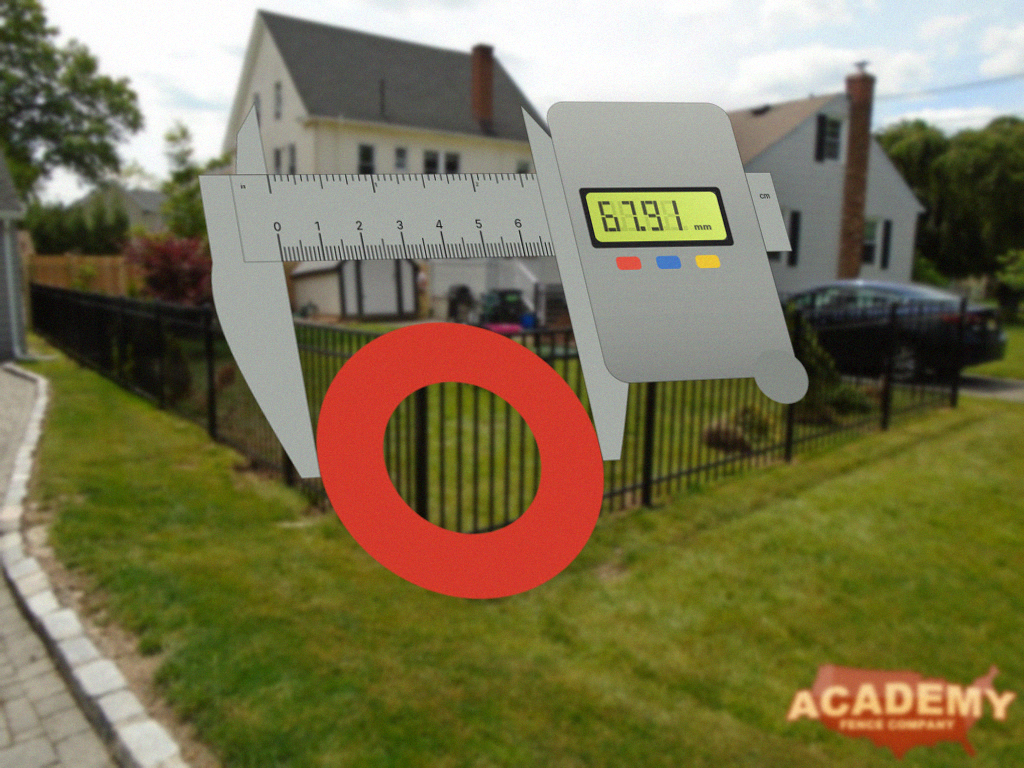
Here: 67.91 mm
